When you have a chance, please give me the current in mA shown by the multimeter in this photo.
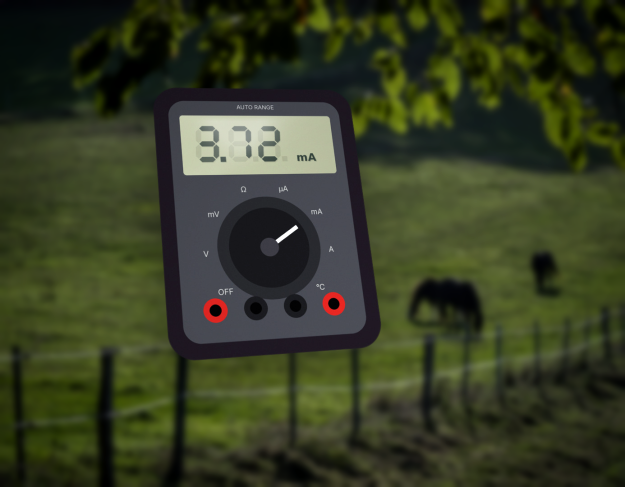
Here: 3.72 mA
